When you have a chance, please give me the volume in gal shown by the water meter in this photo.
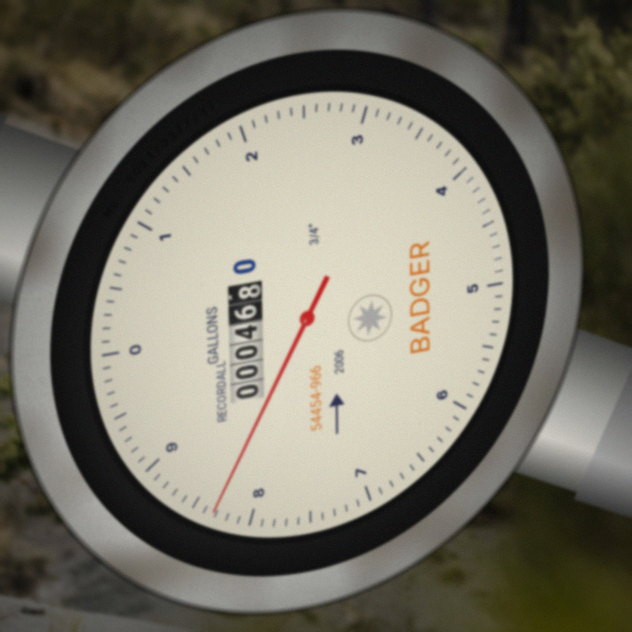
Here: 4678.3 gal
